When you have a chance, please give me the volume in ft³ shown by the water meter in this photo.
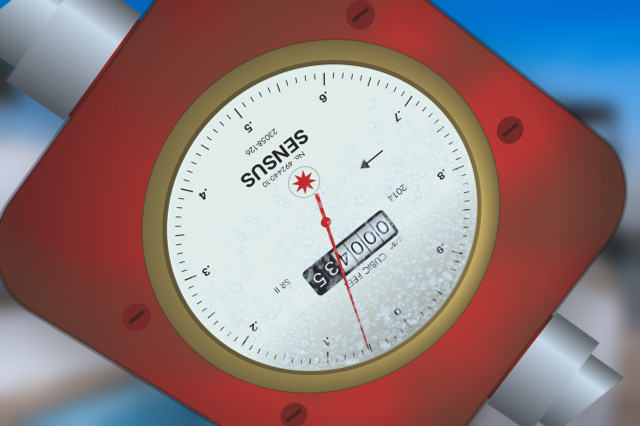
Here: 435.05 ft³
